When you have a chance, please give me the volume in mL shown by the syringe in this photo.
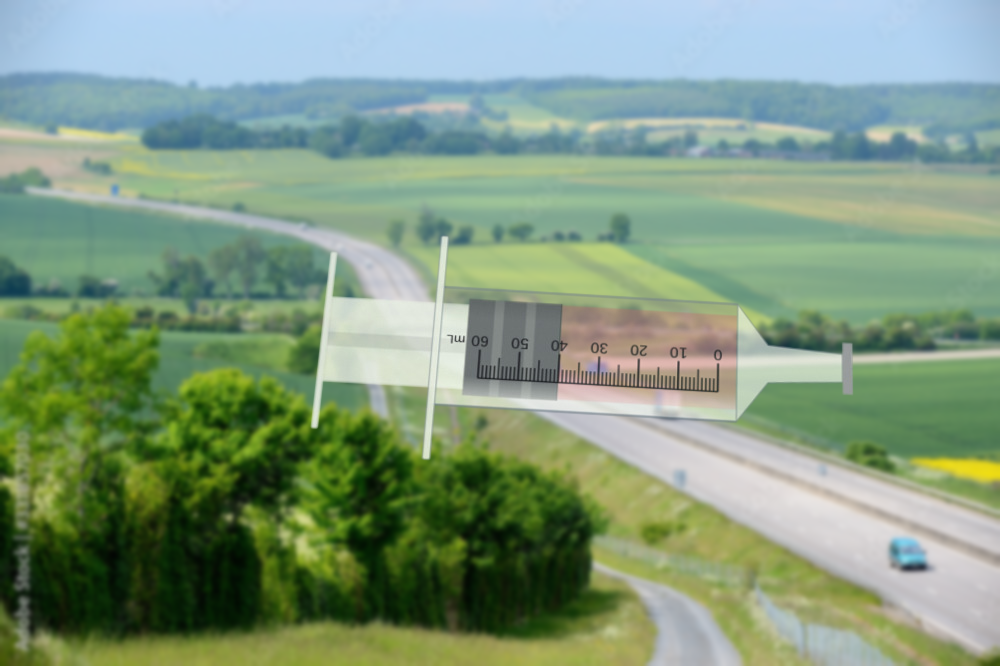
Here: 40 mL
